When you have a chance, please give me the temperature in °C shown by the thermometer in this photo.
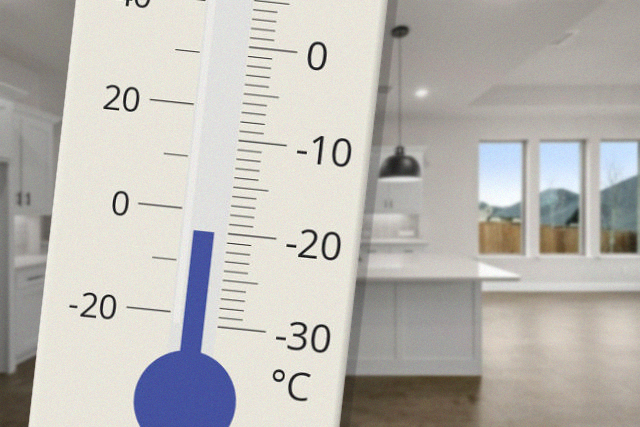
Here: -20 °C
